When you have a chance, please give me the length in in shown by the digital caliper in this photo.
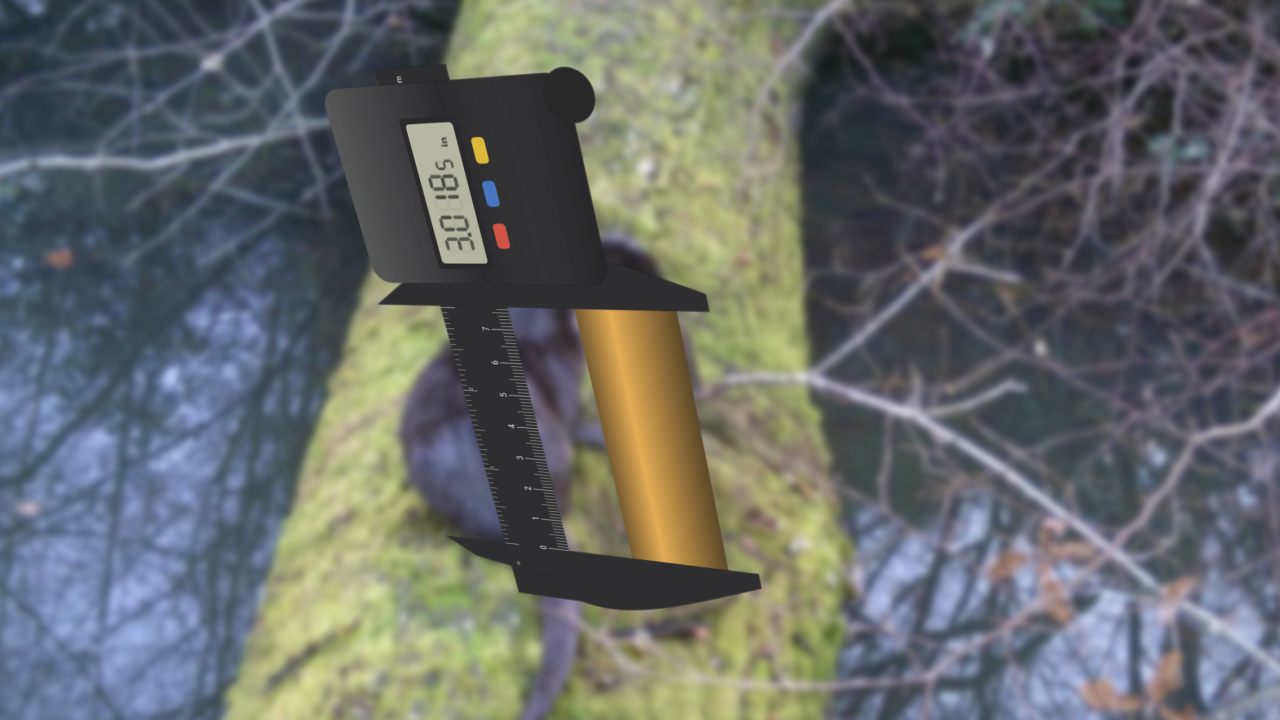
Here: 3.0185 in
